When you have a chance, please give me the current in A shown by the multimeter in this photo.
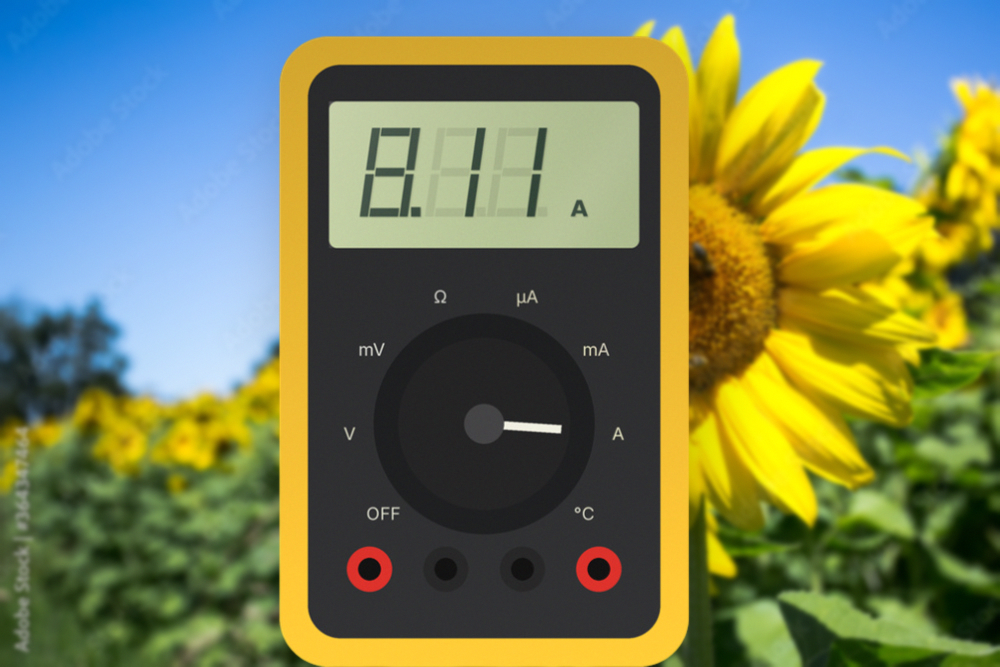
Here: 8.11 A
